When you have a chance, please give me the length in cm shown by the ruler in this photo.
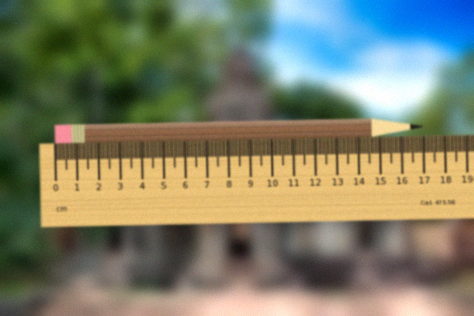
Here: 17 cm
